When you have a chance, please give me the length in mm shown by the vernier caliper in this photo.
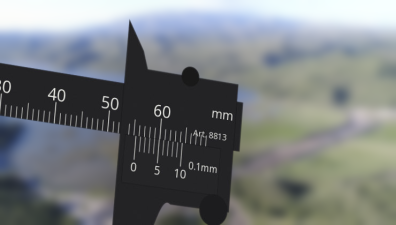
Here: 55.4 mm
